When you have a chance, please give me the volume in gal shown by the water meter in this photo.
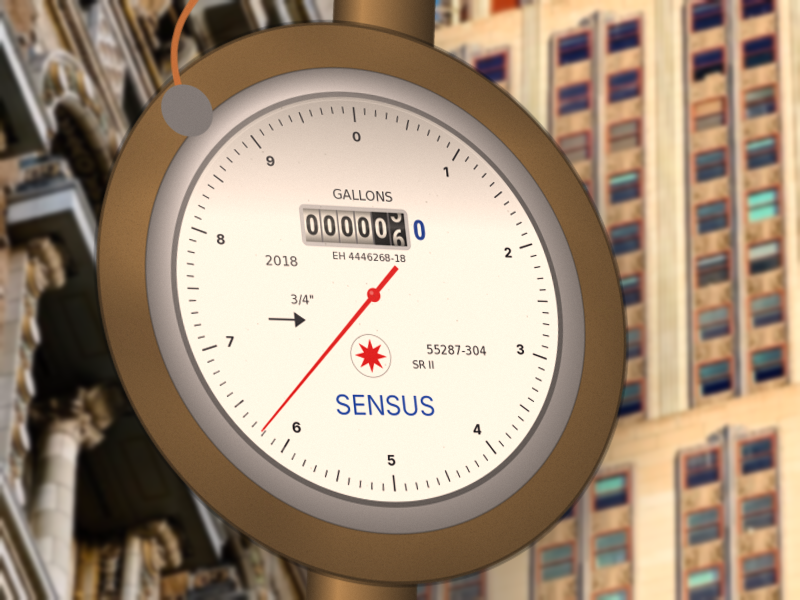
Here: 56.2 gal
